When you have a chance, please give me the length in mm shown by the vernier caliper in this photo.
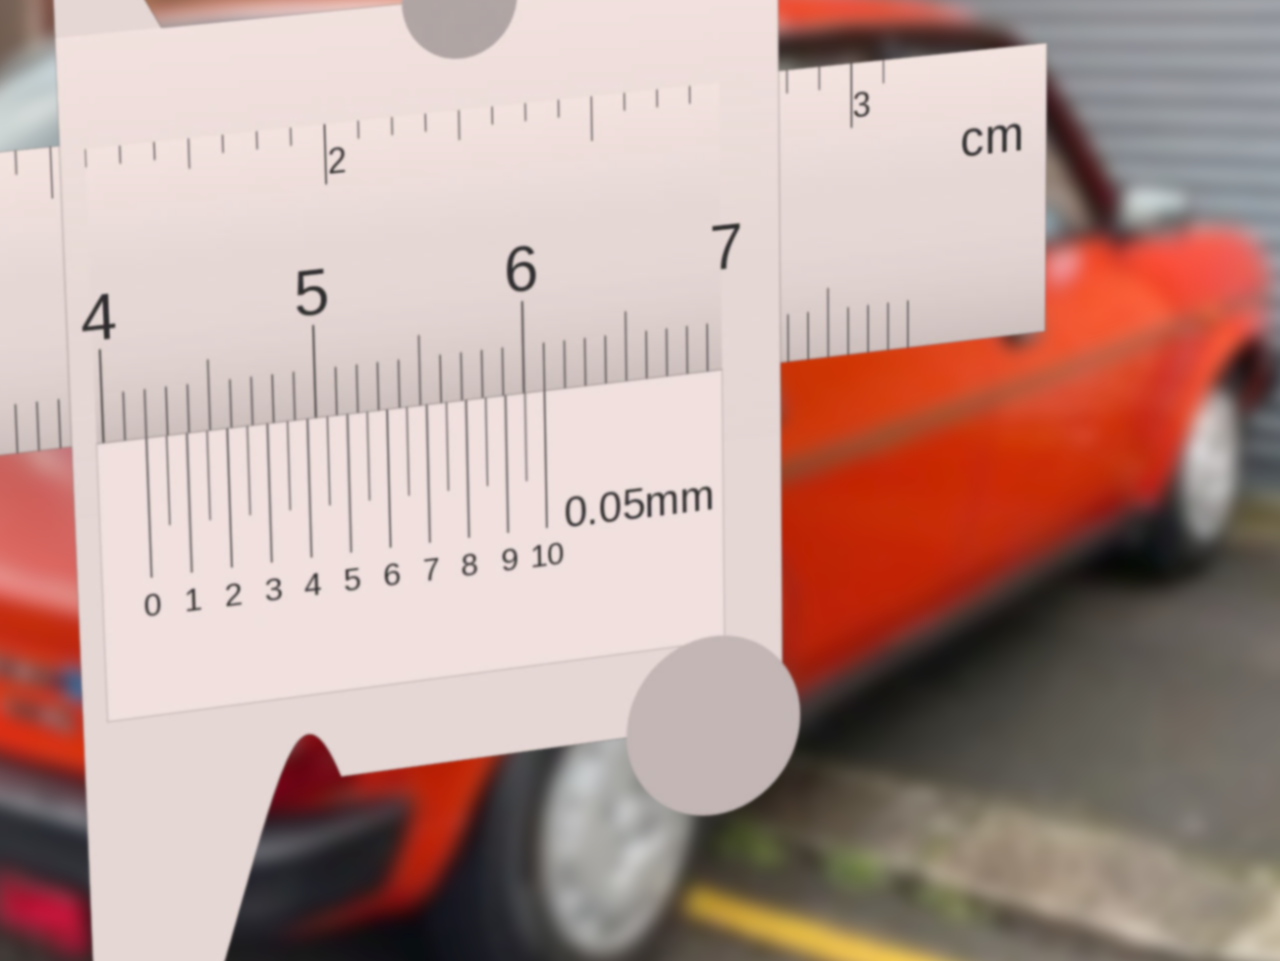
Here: 42.0 mm
